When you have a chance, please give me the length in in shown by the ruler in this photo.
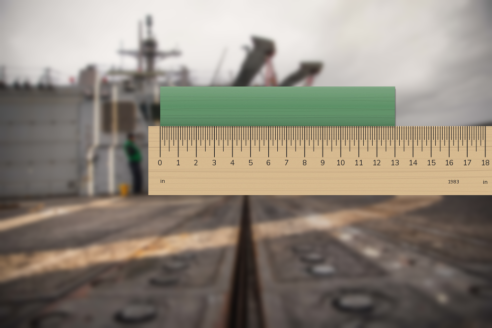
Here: 13 in
